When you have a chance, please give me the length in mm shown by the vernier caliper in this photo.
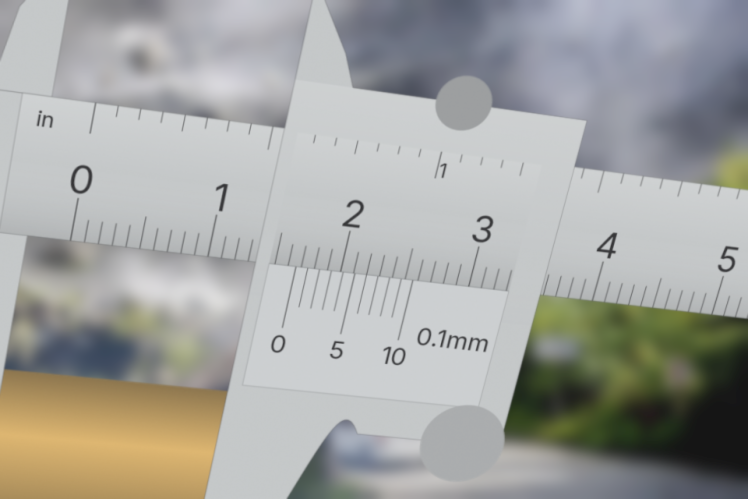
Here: 16.6 mm
